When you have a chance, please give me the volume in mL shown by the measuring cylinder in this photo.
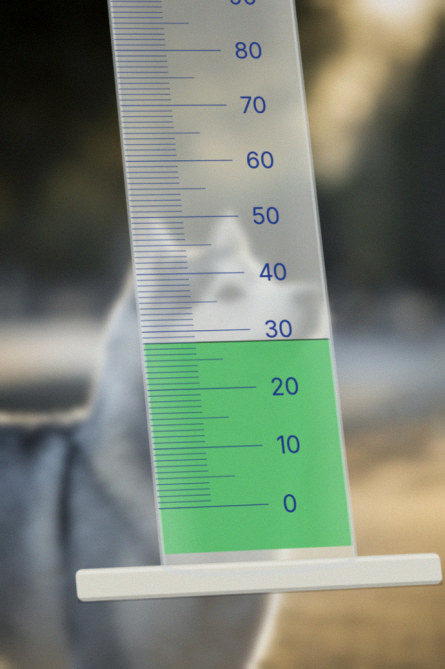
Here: 28 mL
